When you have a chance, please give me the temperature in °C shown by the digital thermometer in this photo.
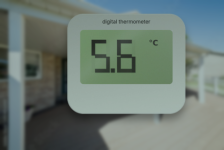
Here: 5.6 °C
